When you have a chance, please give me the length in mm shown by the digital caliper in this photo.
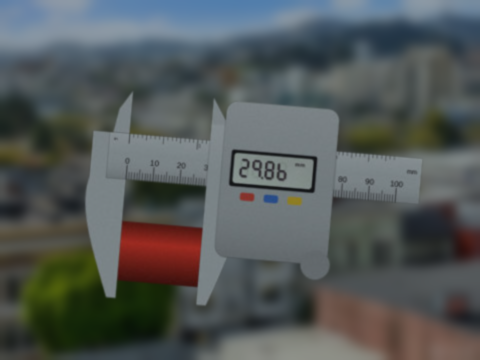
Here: 29.86 mm
